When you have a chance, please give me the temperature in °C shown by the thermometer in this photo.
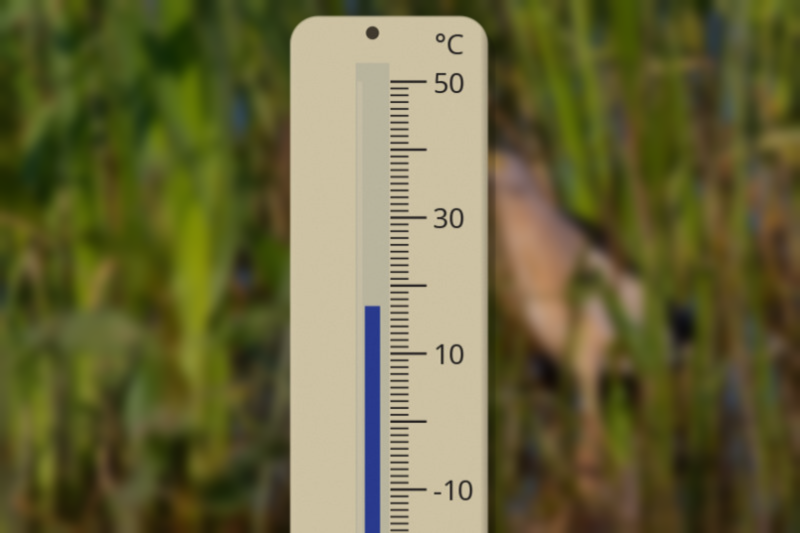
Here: 17 °C
